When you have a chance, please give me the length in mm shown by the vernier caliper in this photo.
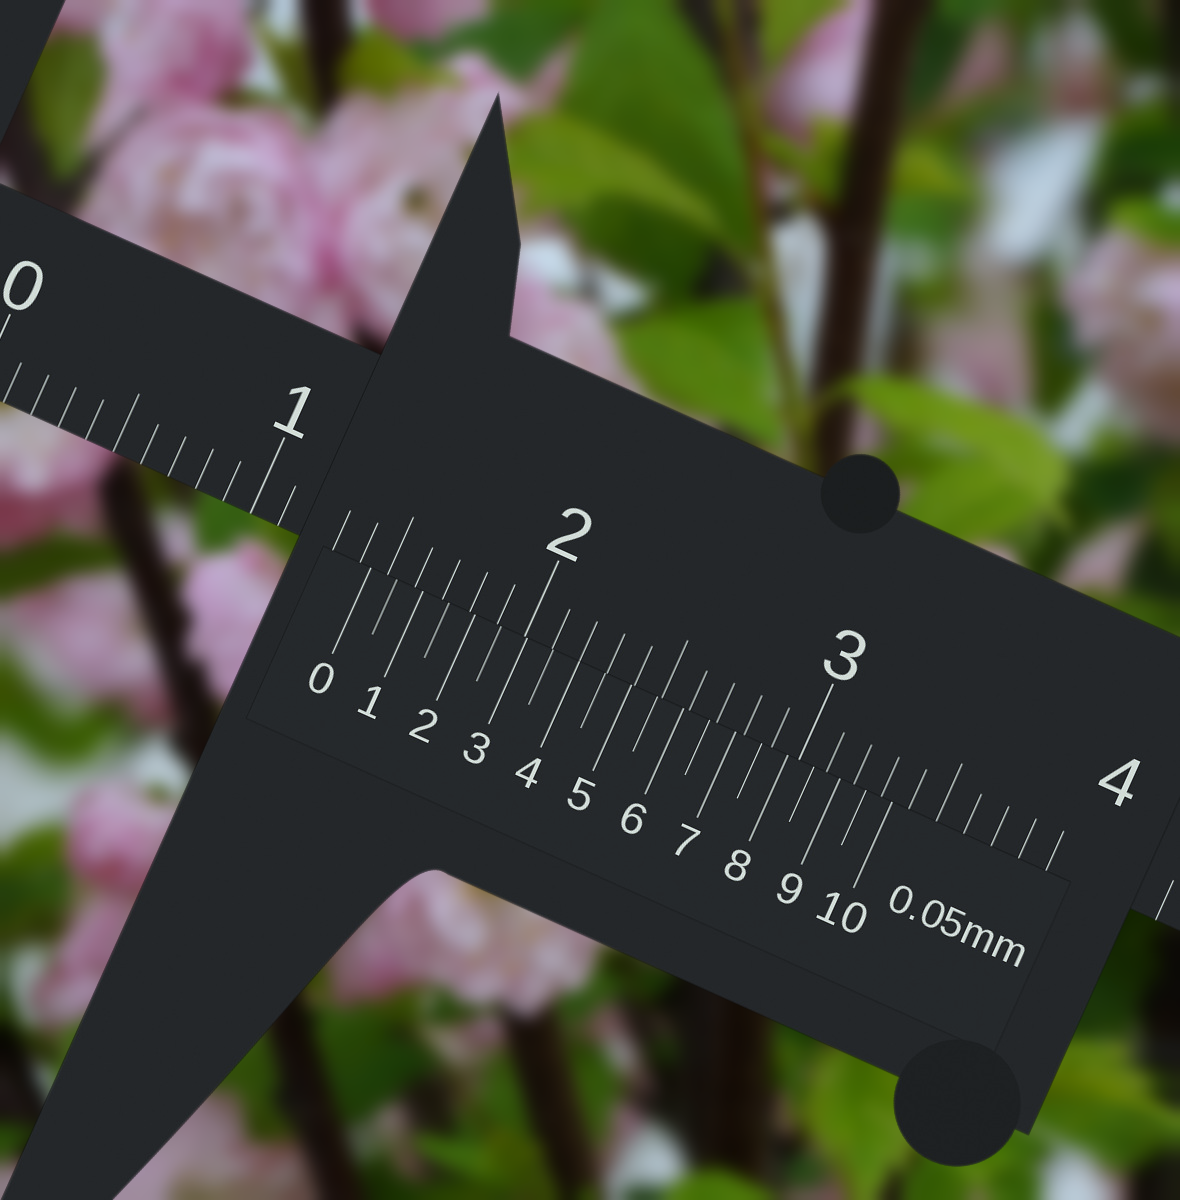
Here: 14.40 mm
